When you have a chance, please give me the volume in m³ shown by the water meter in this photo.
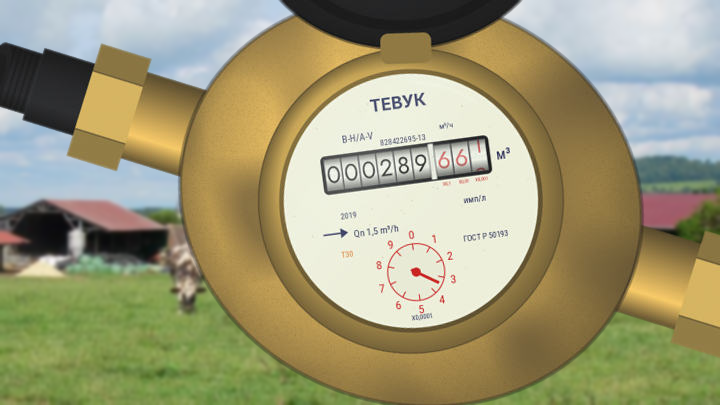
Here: 289.6613 m³
